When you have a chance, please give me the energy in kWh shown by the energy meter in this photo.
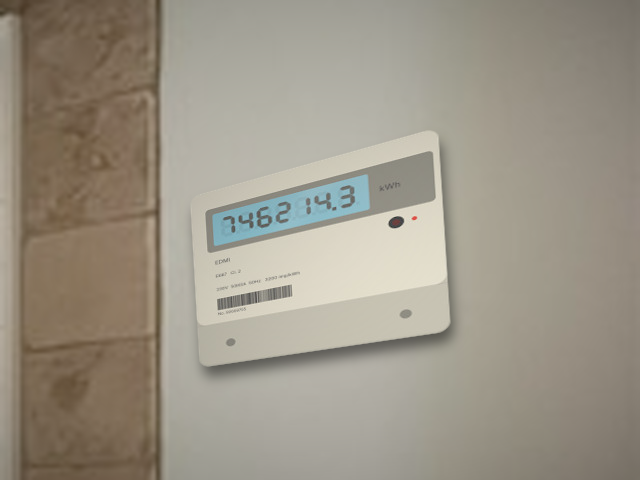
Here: 746214.3 kWh
